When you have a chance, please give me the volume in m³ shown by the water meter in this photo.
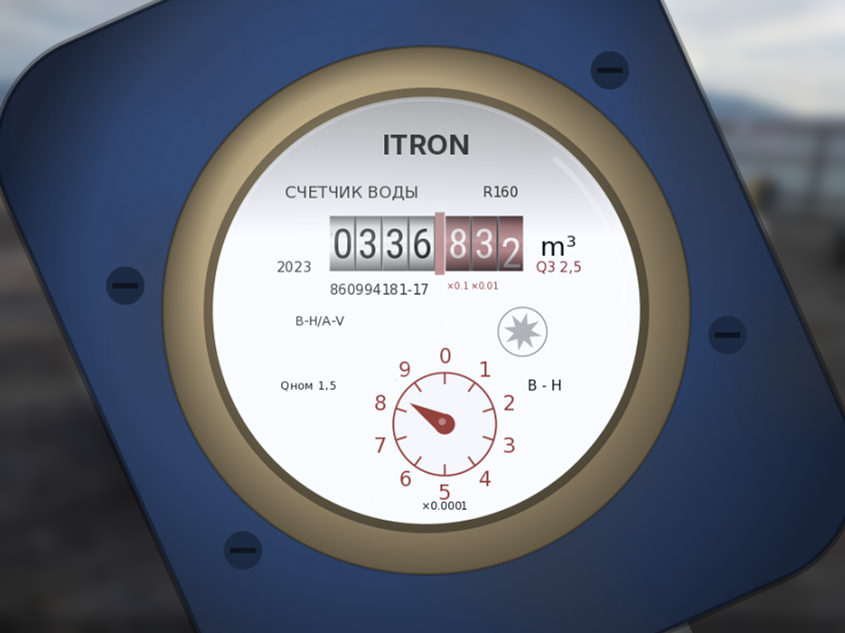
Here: 336.8318 m³
